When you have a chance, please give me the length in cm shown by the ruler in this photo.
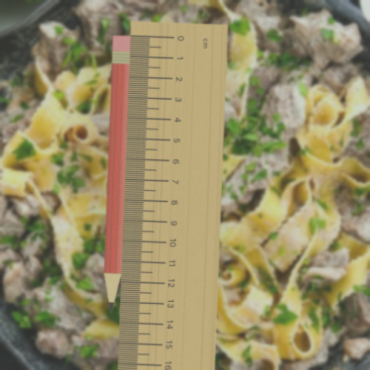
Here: 13.5 cm
